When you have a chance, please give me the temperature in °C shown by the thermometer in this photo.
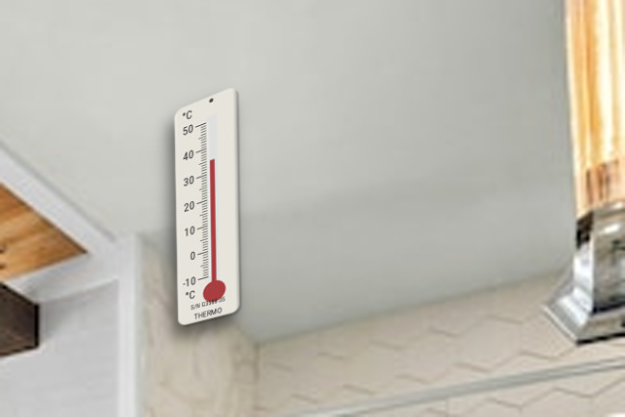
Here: 35 °C
